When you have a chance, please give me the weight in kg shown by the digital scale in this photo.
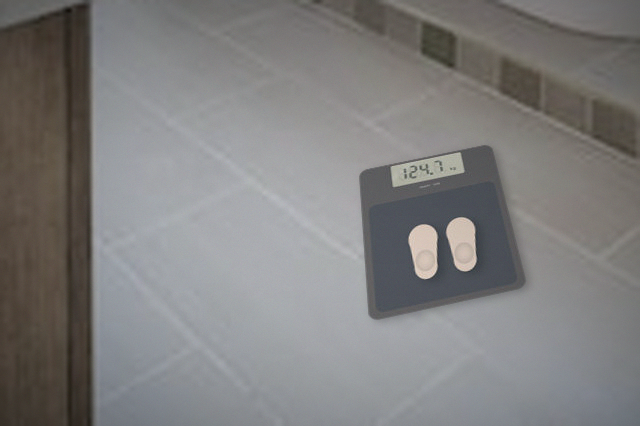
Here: 124.7 kg
